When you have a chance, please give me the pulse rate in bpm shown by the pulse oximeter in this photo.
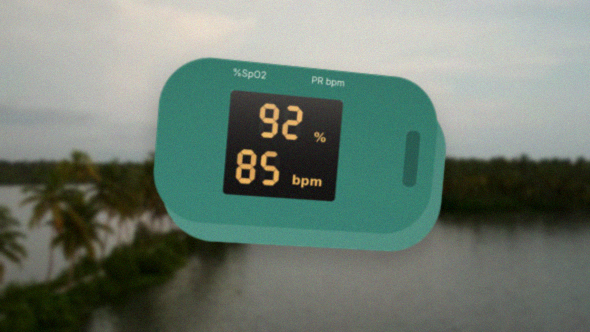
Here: 85 bpm
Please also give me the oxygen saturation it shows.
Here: 92 %
